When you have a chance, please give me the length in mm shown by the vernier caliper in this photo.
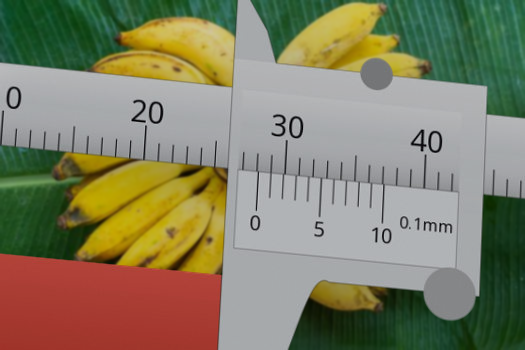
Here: 28.1 mm
